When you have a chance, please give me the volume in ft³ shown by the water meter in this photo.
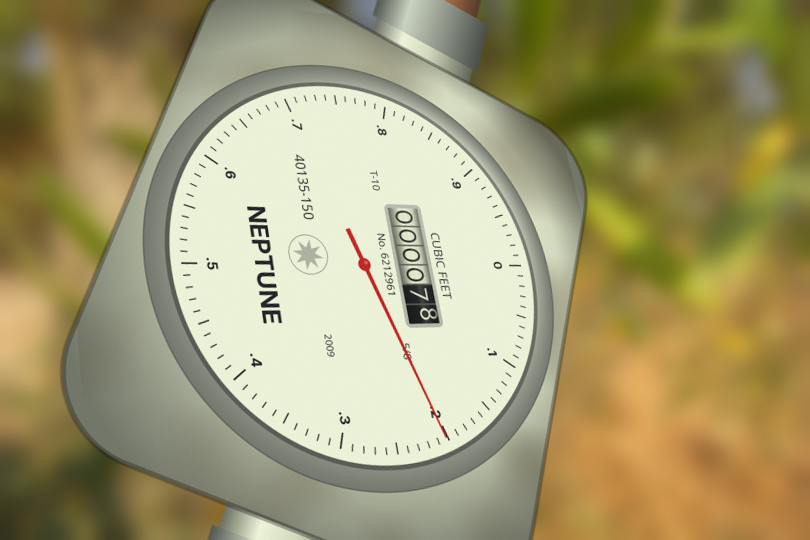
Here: 78.20 ft³
